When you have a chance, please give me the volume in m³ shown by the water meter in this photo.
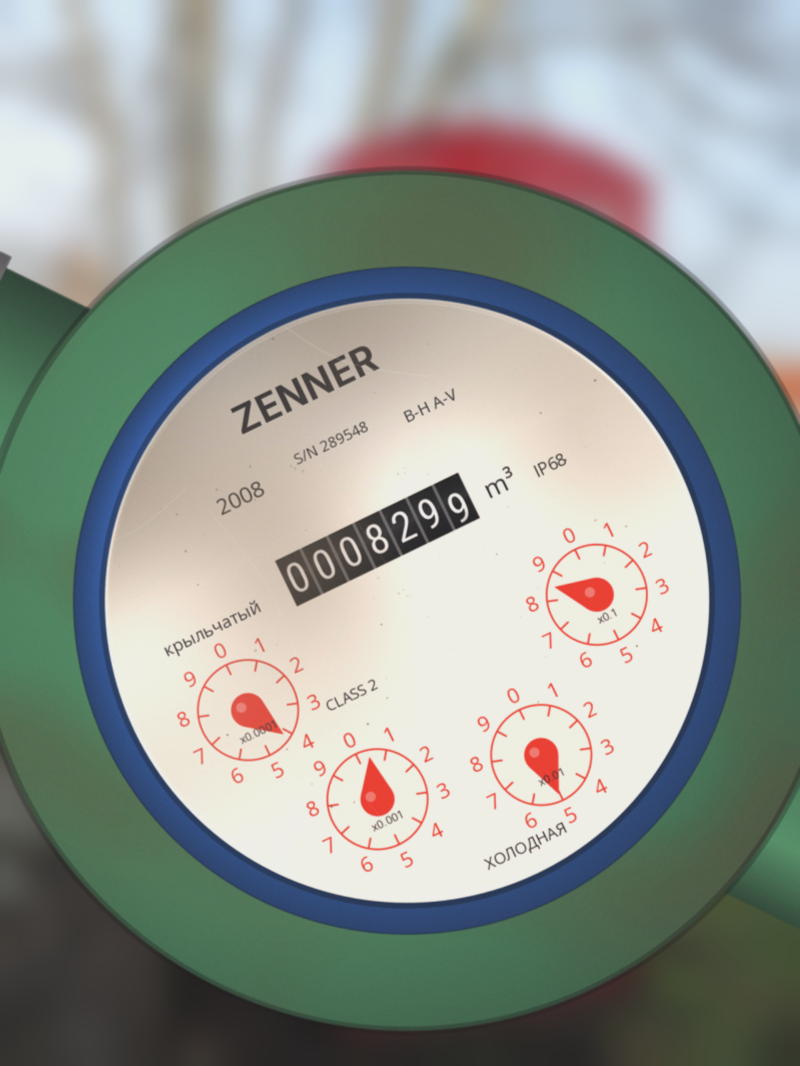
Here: 8298.8504 m³
